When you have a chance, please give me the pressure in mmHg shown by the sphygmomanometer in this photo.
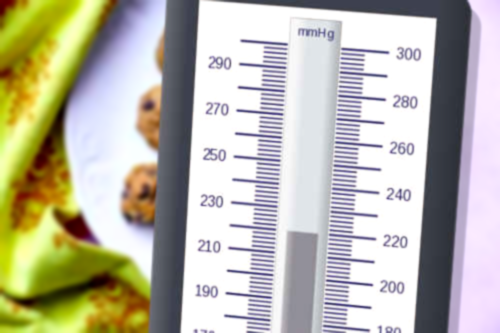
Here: 220 mmHg
